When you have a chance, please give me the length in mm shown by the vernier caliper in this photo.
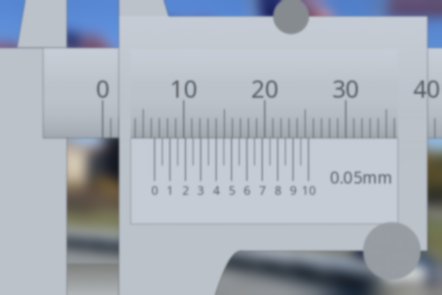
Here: 6.4 mm
